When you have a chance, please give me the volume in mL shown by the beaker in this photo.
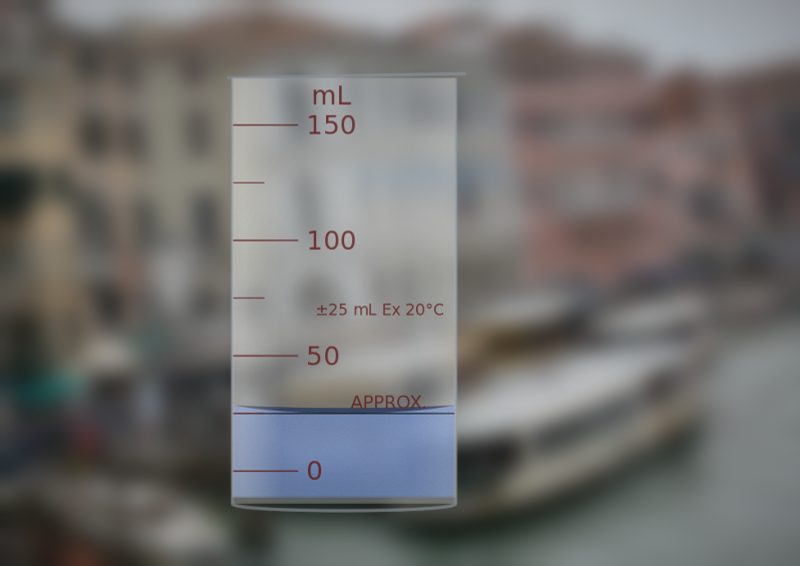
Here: 25 mL
